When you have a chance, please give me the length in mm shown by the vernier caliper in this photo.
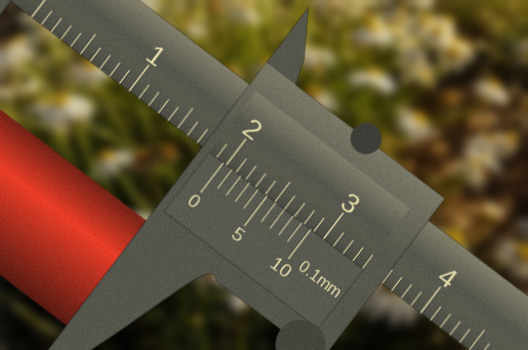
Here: 19.7 mm
